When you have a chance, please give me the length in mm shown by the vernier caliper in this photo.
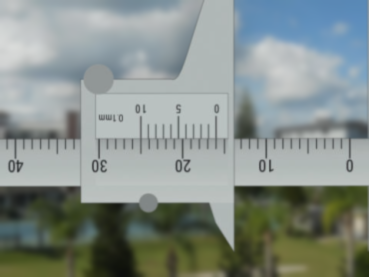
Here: 16.0 mm
